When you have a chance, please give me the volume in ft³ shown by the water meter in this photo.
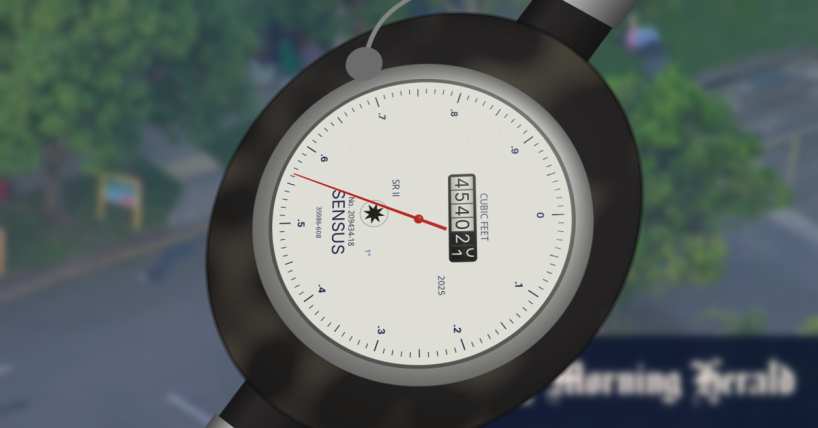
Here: 454020.56 ft³
